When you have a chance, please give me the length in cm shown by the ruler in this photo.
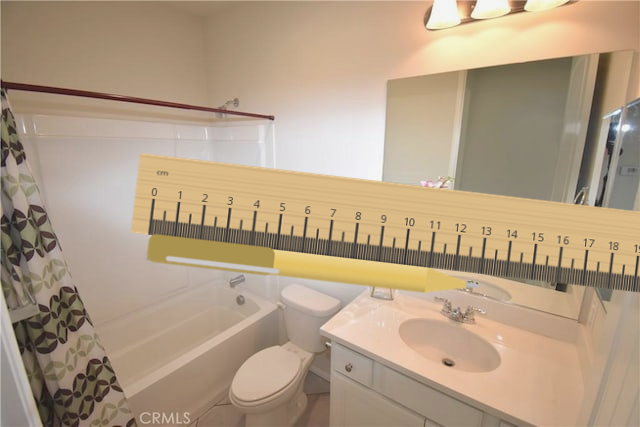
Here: 13 cm
